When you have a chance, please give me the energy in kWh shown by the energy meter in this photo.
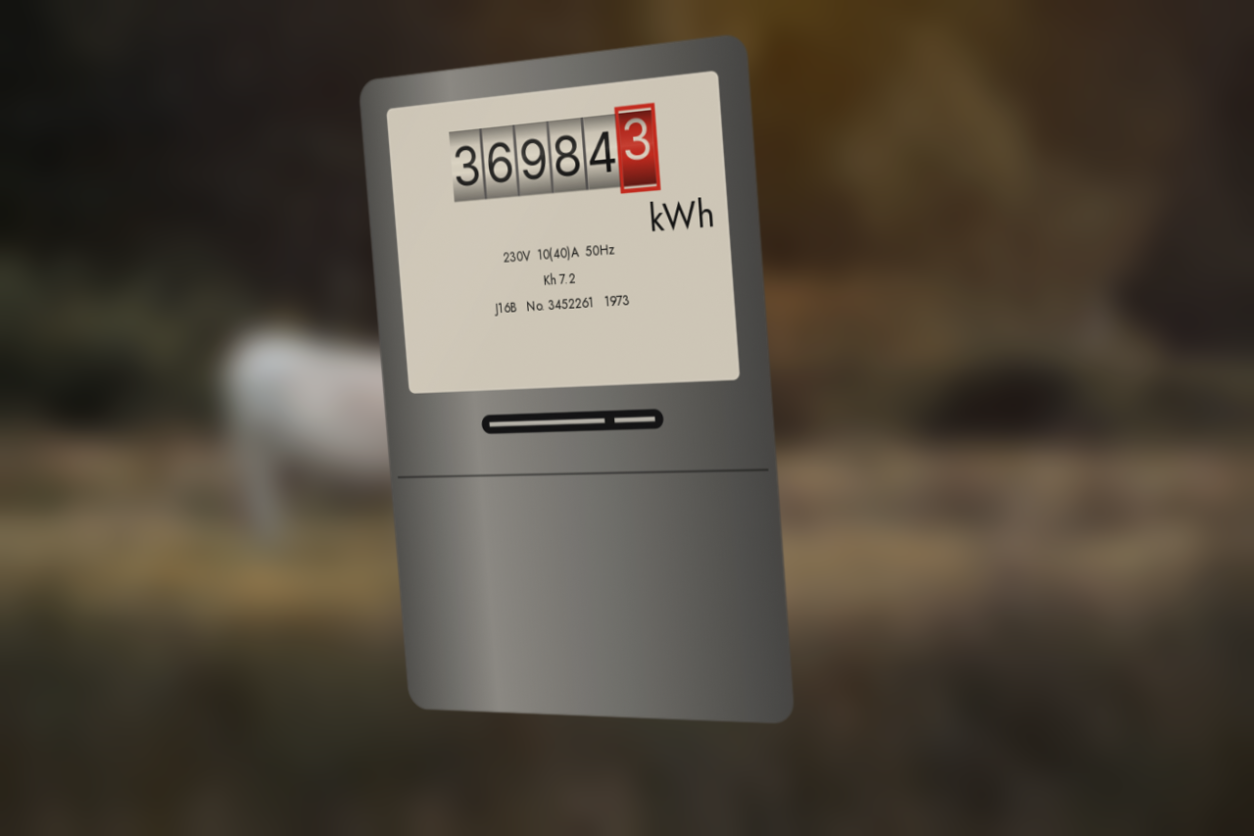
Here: 36984.3 kWh
